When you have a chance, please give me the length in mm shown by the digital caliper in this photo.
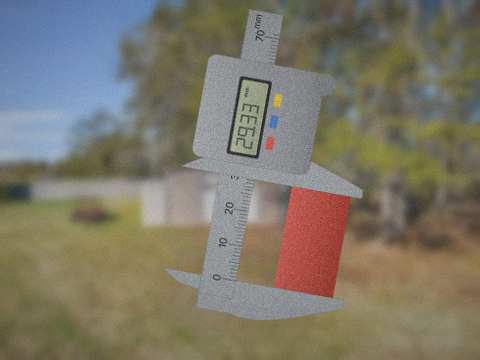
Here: 29.33 mm
